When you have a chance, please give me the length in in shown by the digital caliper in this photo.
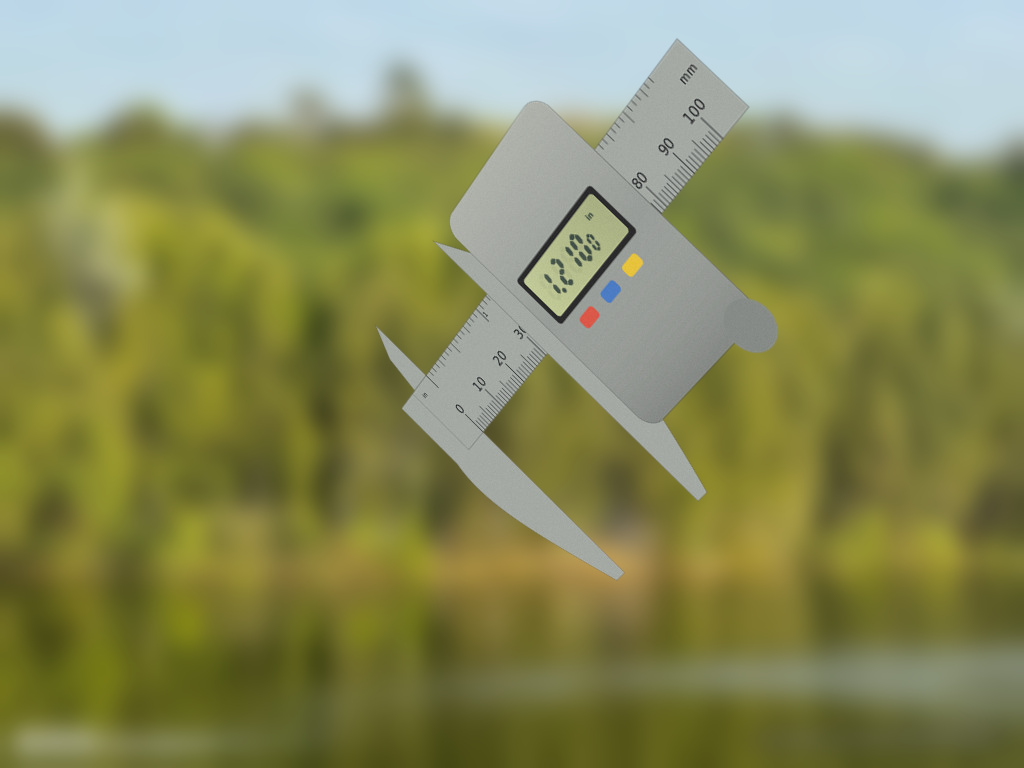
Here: 1.2100 in
